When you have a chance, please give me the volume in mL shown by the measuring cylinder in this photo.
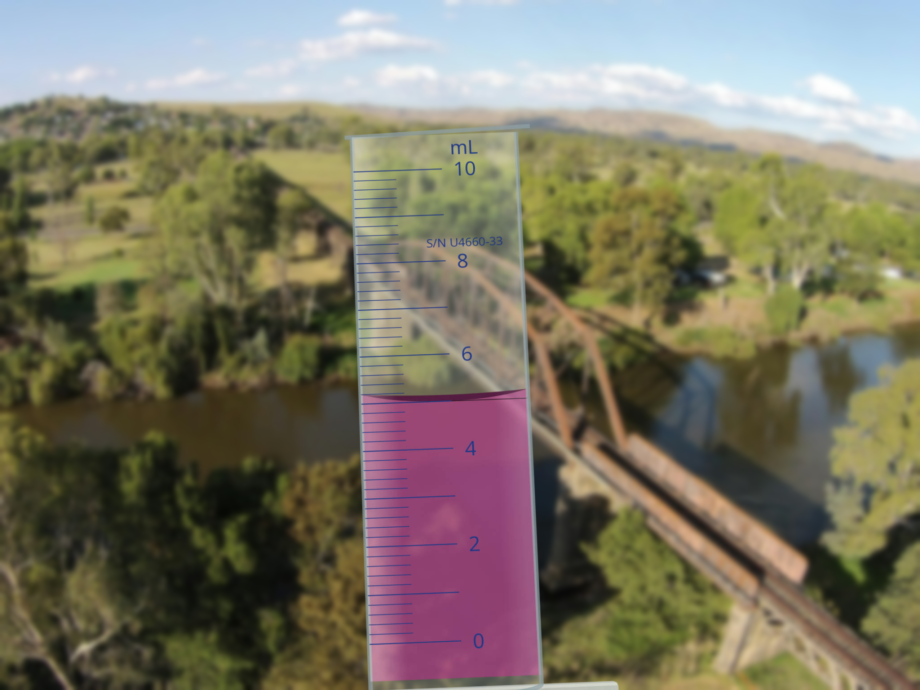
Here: 5 mL
